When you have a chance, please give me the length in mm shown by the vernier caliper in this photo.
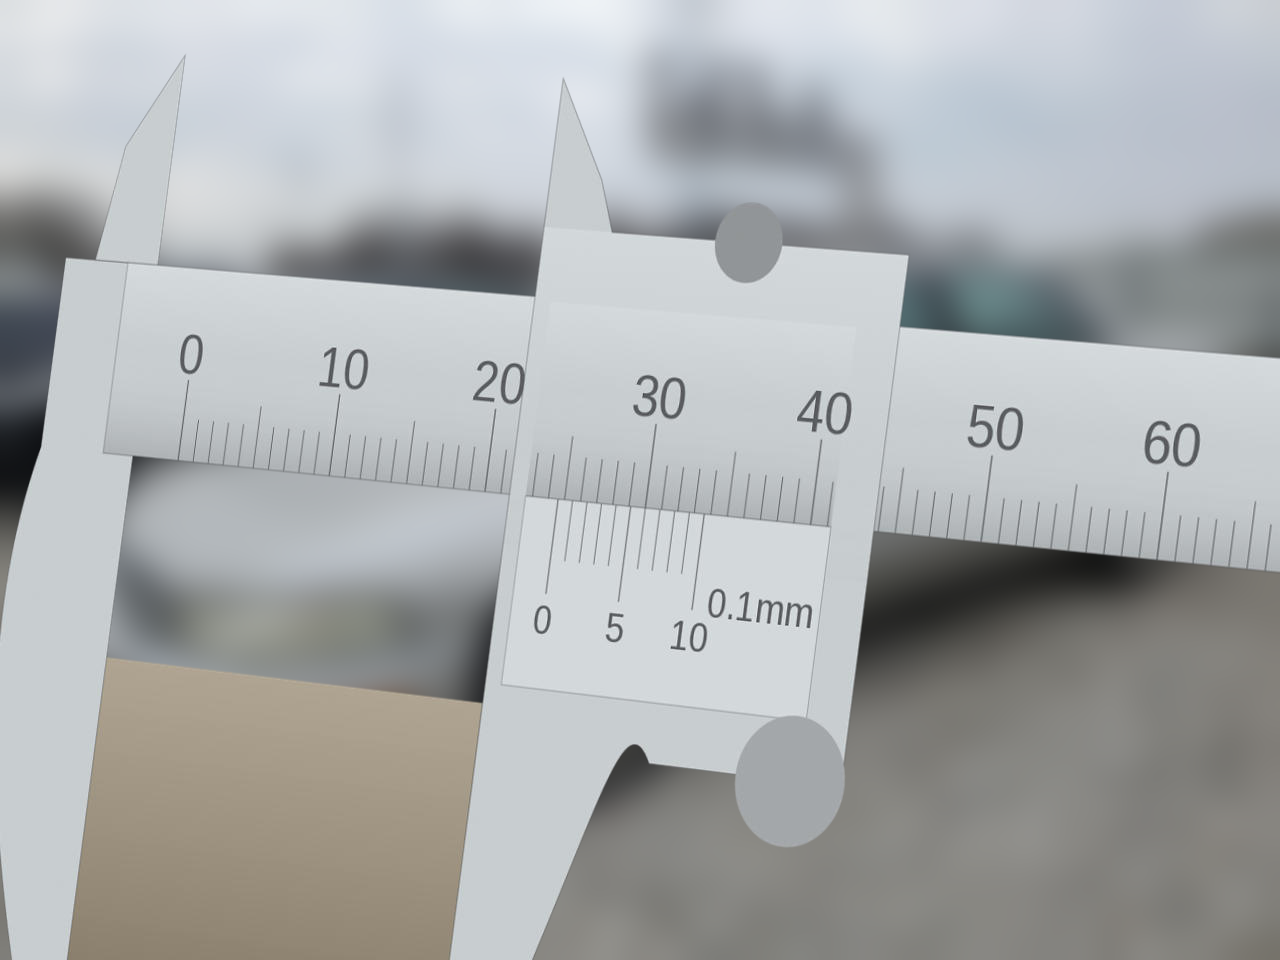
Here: 24.6 mm
